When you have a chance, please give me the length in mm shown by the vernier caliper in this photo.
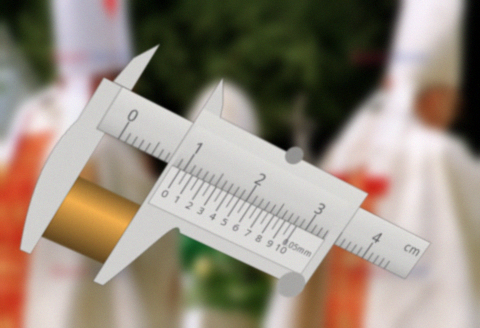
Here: 9.5 mm
